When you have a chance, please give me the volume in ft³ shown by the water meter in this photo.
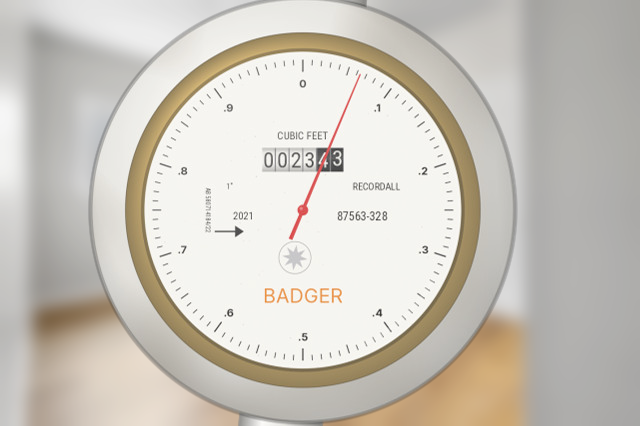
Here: 2343.06 ft³
